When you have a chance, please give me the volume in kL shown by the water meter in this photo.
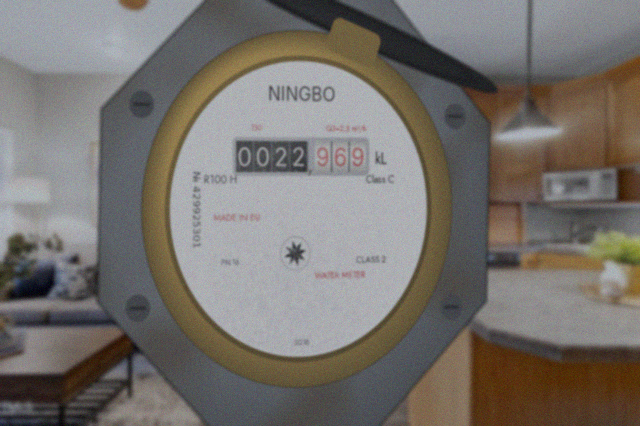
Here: 22.969 kL
